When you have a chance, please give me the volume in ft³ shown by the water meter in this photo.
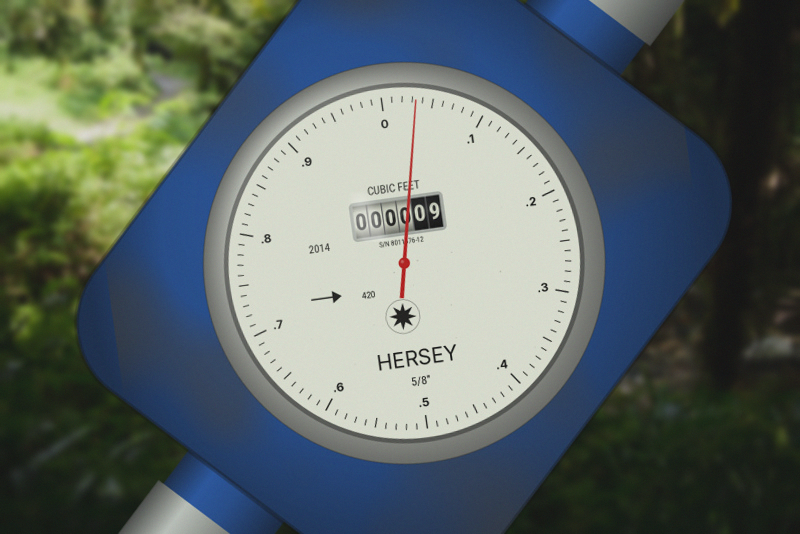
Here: 9.03 ft³
